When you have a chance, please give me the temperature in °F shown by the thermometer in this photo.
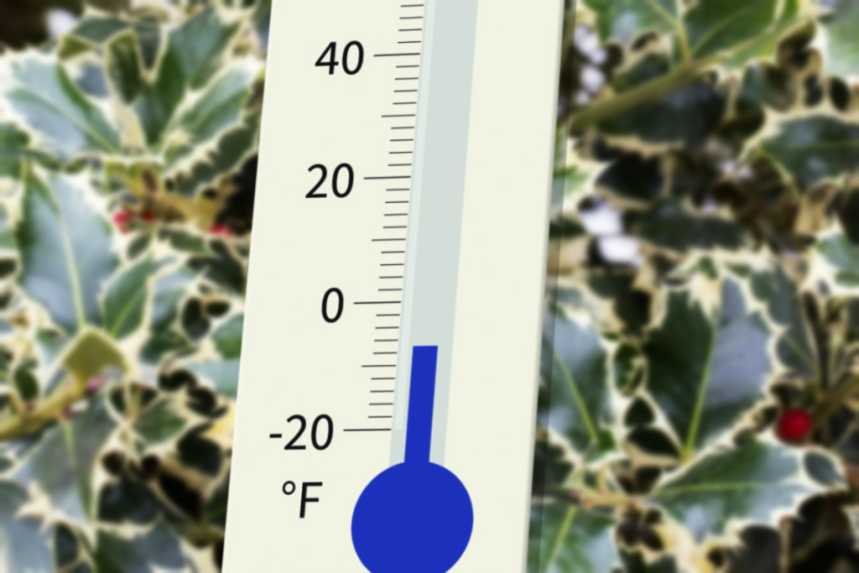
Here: -7 °F
